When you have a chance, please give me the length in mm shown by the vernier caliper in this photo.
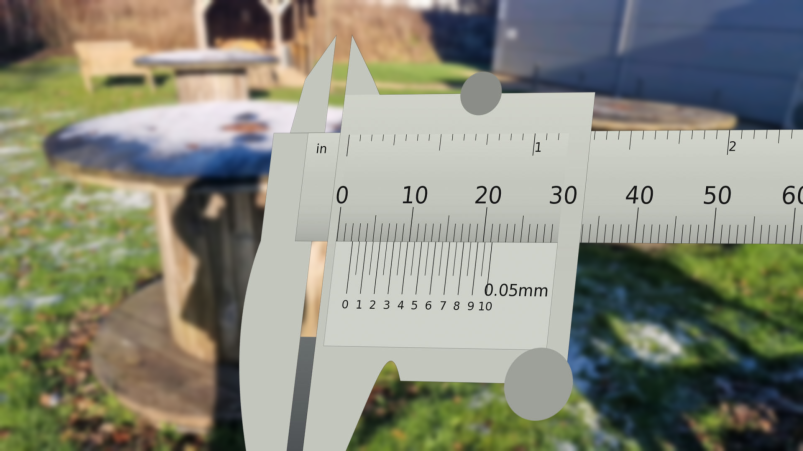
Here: 2.2 mm
